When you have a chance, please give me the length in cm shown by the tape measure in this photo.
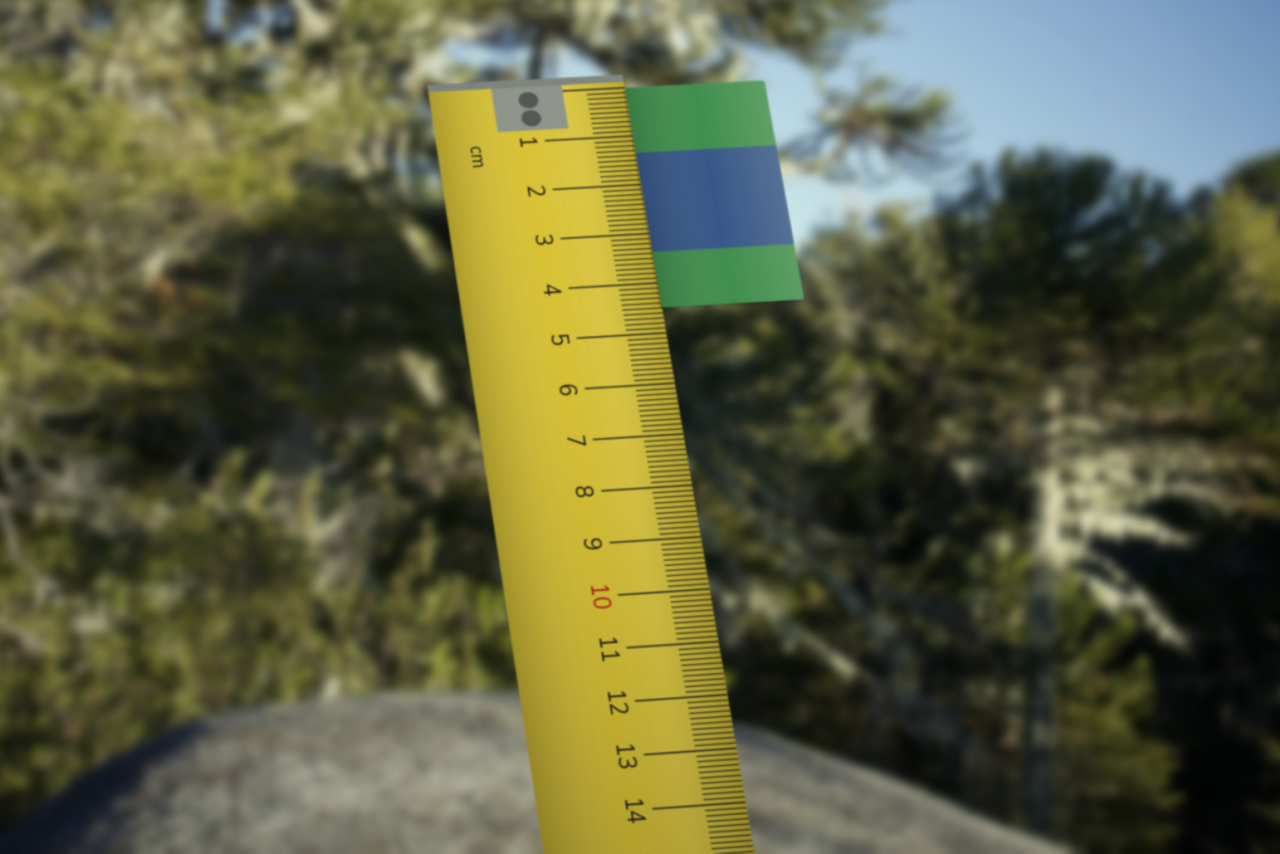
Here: 4.5 cm
